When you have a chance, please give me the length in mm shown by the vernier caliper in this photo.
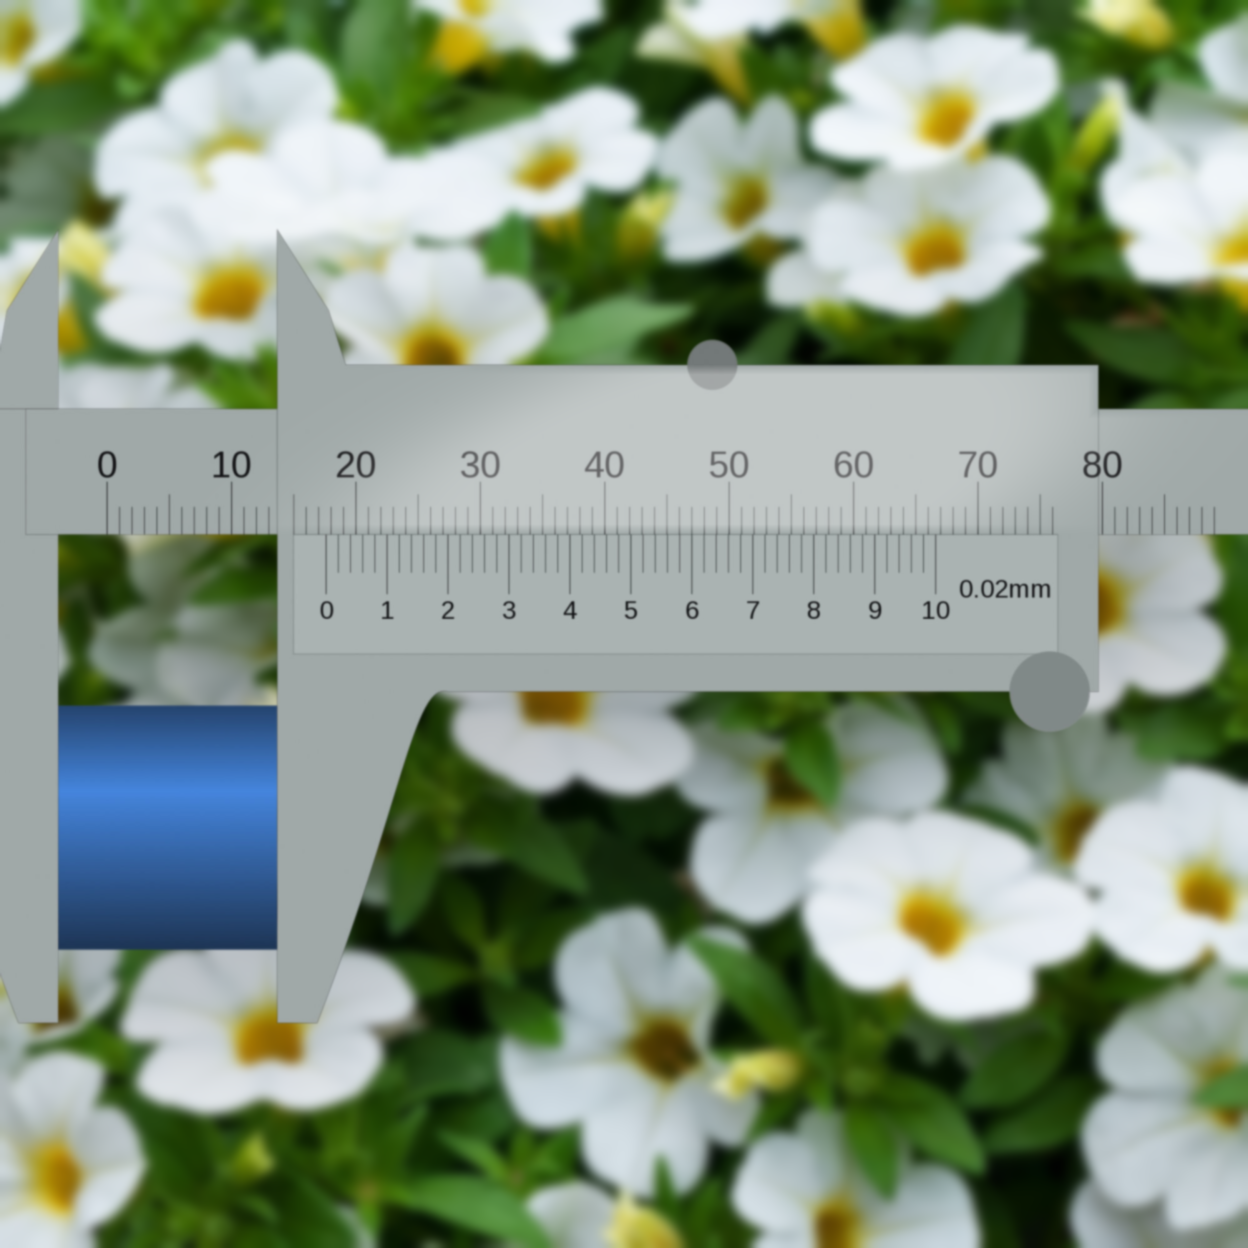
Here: 17.6 mm
